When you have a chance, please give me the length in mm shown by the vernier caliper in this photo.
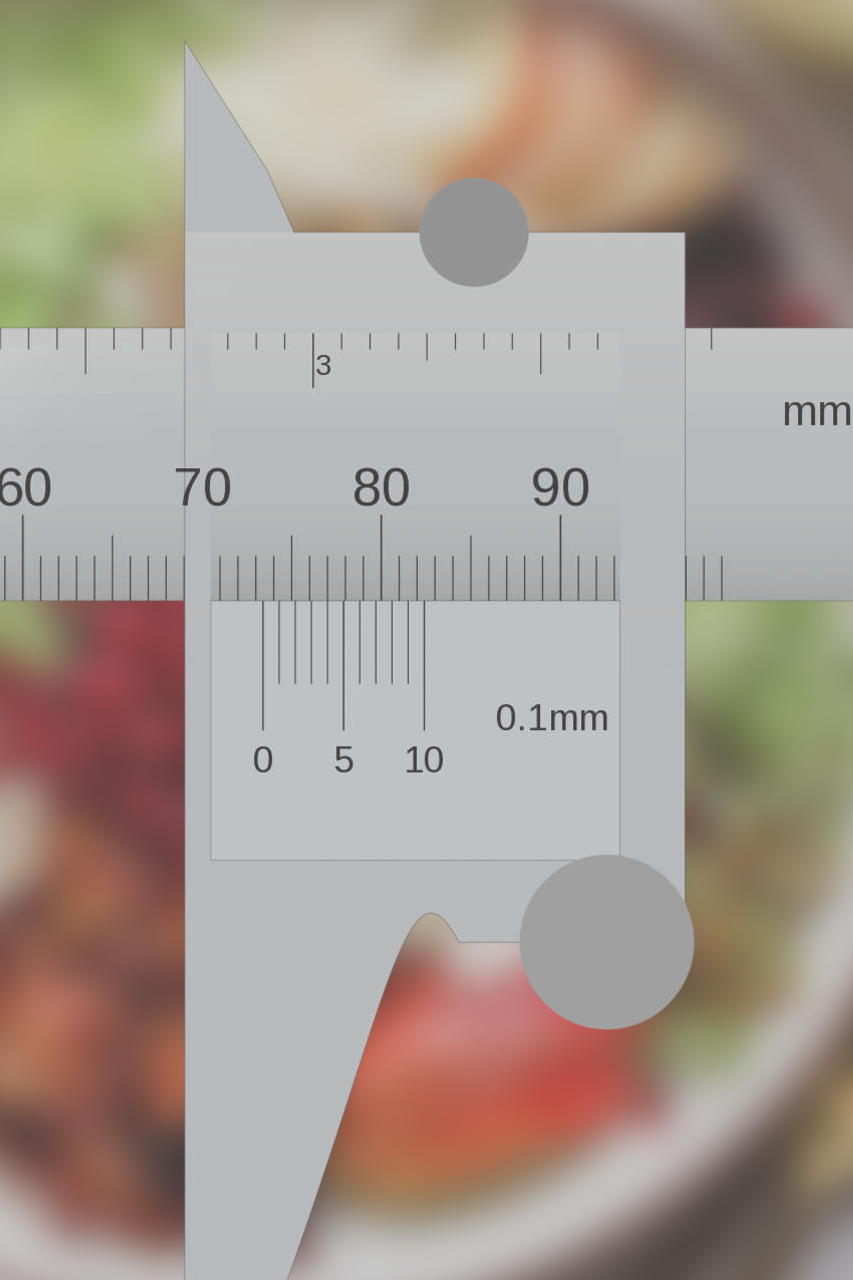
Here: 73.4 mm
